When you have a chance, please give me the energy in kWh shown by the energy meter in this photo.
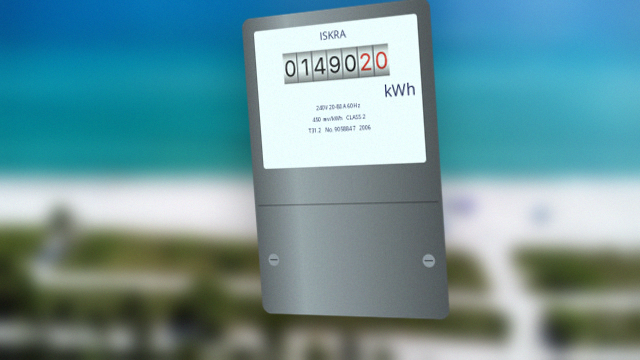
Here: 1490.20 kWh
